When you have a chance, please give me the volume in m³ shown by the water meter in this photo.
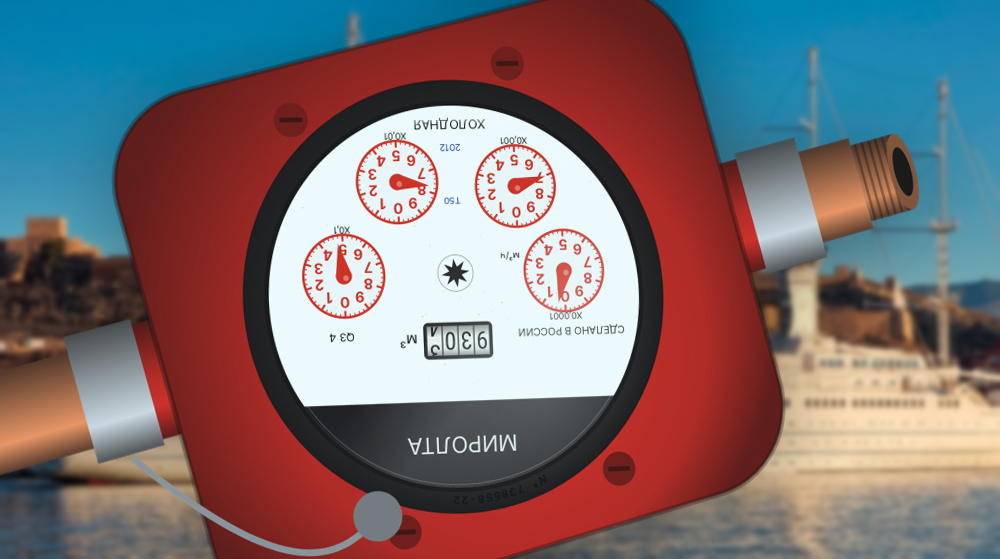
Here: 9303.4770 m³
